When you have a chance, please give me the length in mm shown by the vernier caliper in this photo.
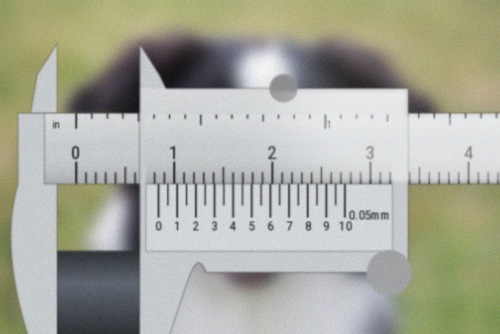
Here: 8.4 mm
